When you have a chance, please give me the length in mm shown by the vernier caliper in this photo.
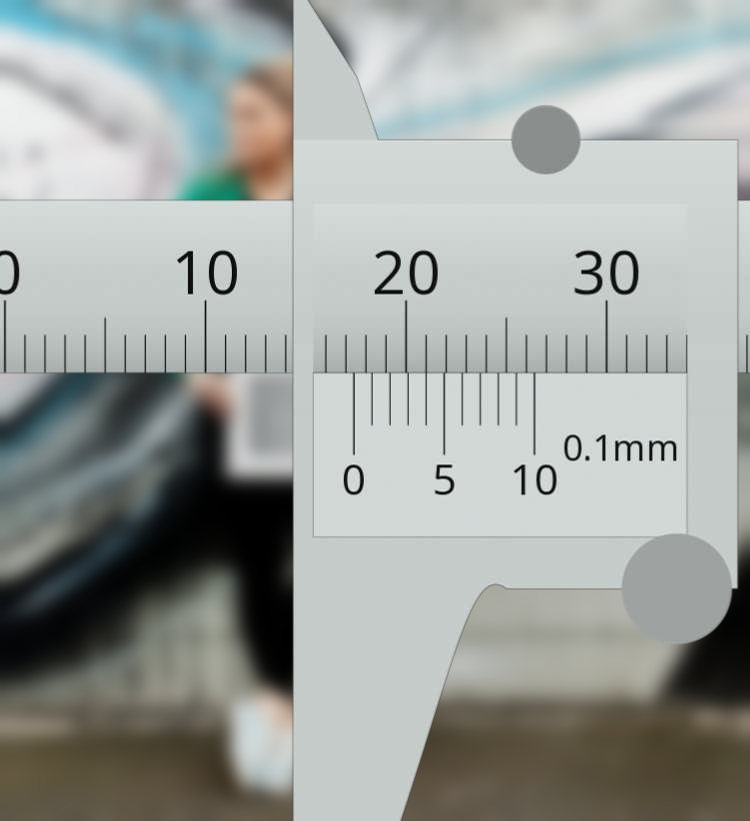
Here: 17.4 mm
